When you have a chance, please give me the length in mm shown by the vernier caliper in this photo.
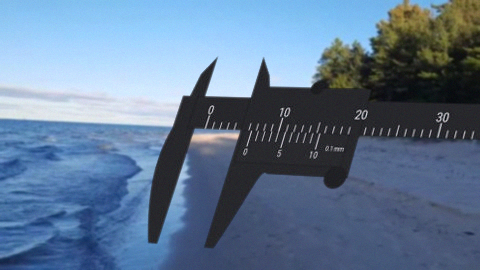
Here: 6.4 mm
